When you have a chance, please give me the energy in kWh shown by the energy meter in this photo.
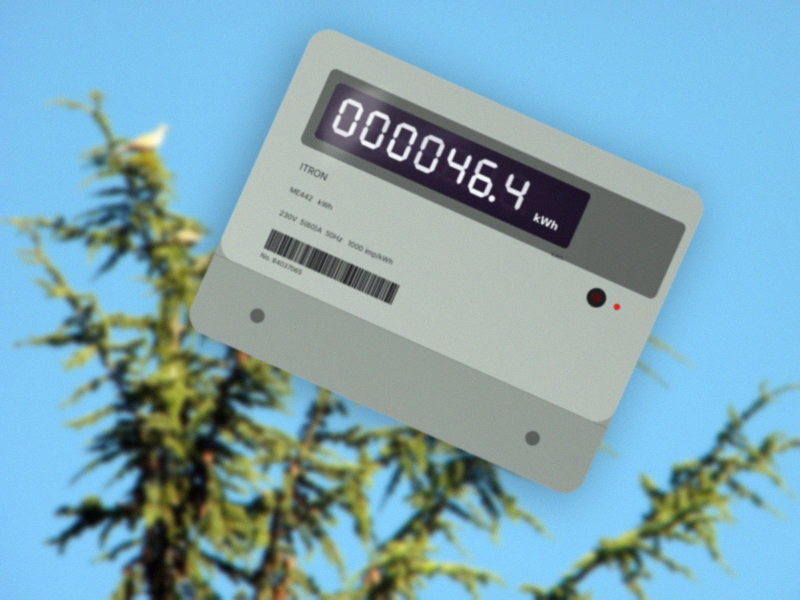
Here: 46.4 kWh
